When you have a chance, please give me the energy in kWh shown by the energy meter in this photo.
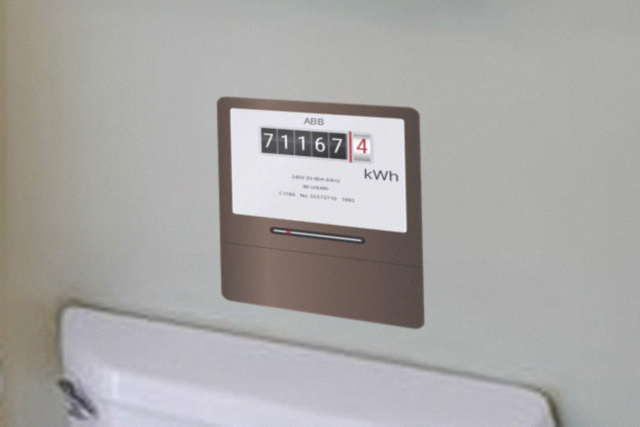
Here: 71167.4 kWh
